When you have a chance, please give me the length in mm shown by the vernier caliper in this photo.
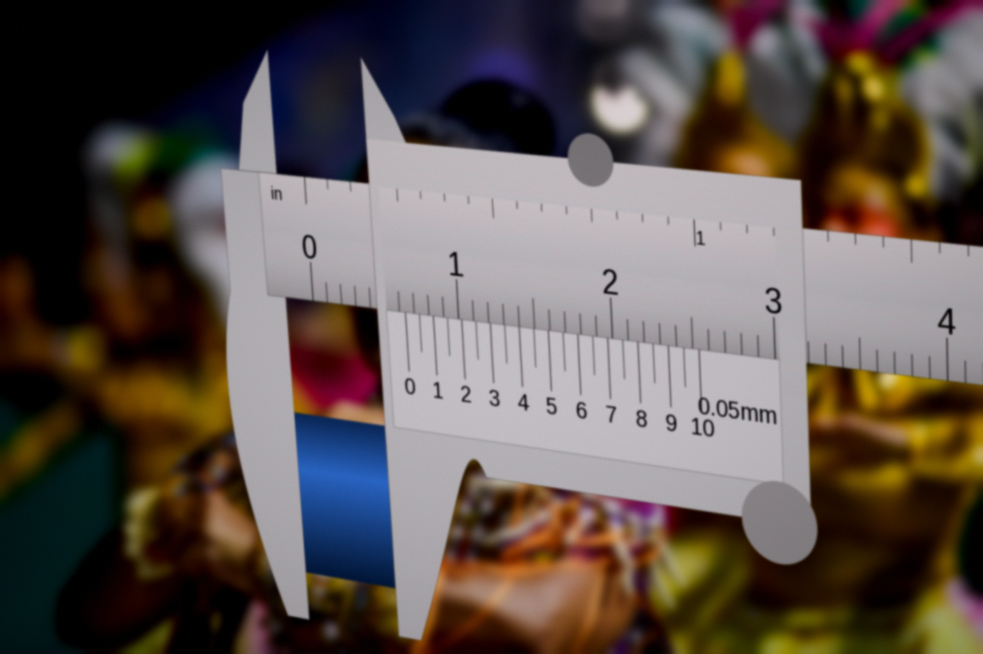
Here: 6.4 mm
